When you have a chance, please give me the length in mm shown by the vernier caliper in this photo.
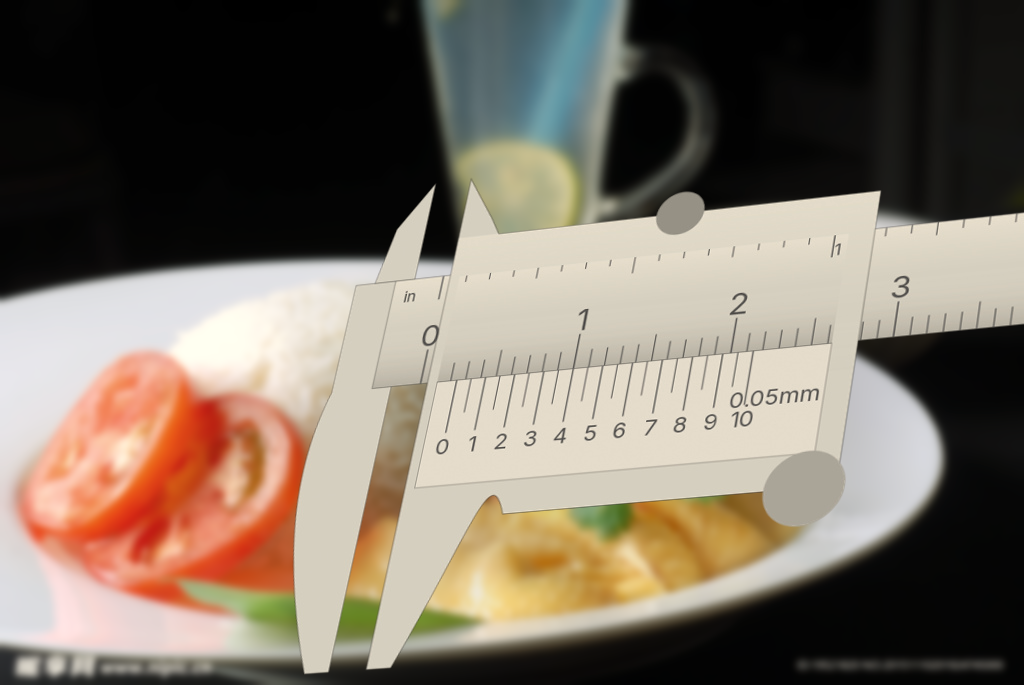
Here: 2.4 mm
